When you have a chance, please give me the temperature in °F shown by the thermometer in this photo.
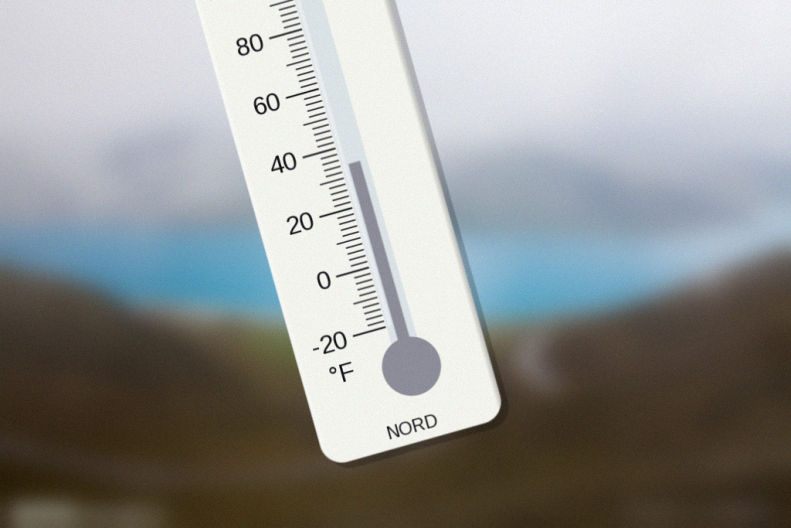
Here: 34 °F
